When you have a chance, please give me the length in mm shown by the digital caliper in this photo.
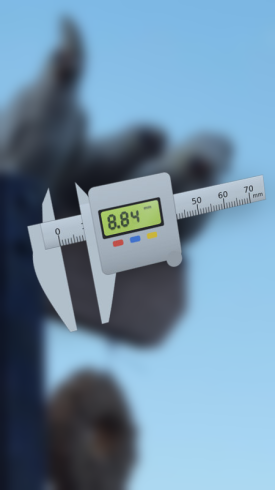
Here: 8.84 mm
